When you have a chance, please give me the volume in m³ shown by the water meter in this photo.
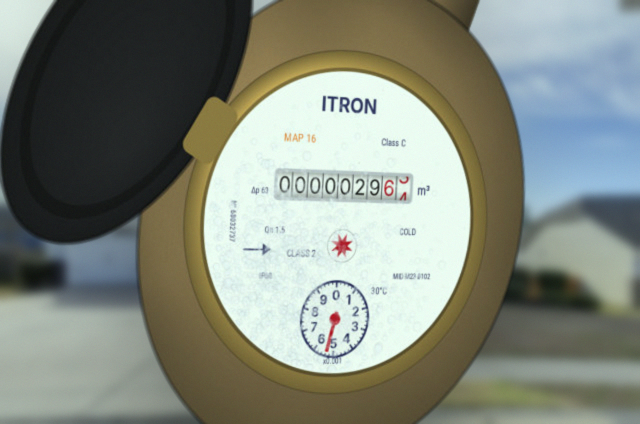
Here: 29.635 m³
